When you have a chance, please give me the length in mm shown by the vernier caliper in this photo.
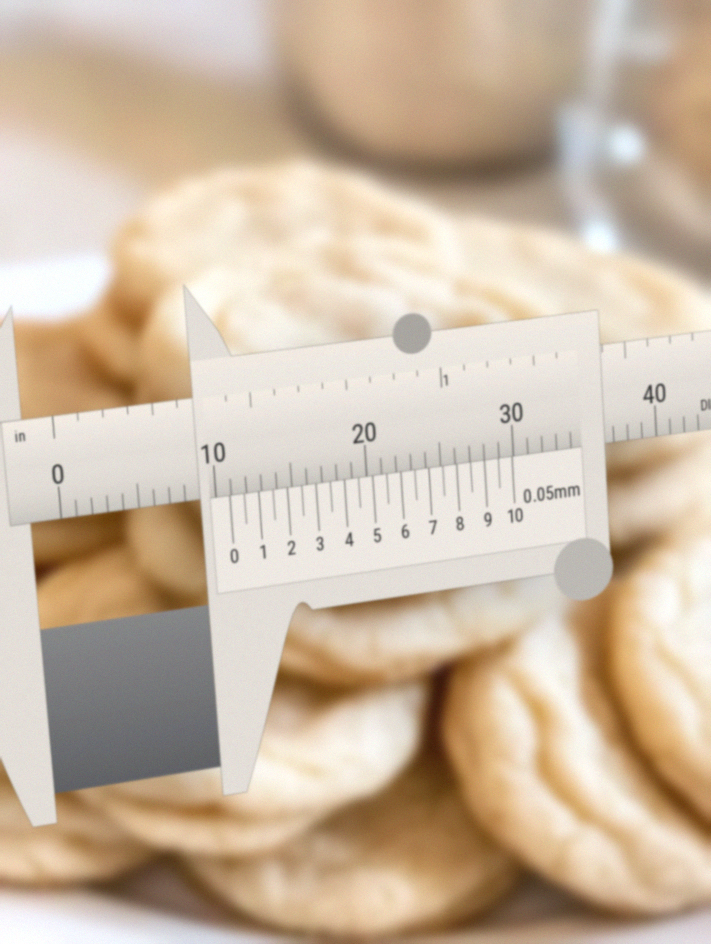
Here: 10.9 mm
